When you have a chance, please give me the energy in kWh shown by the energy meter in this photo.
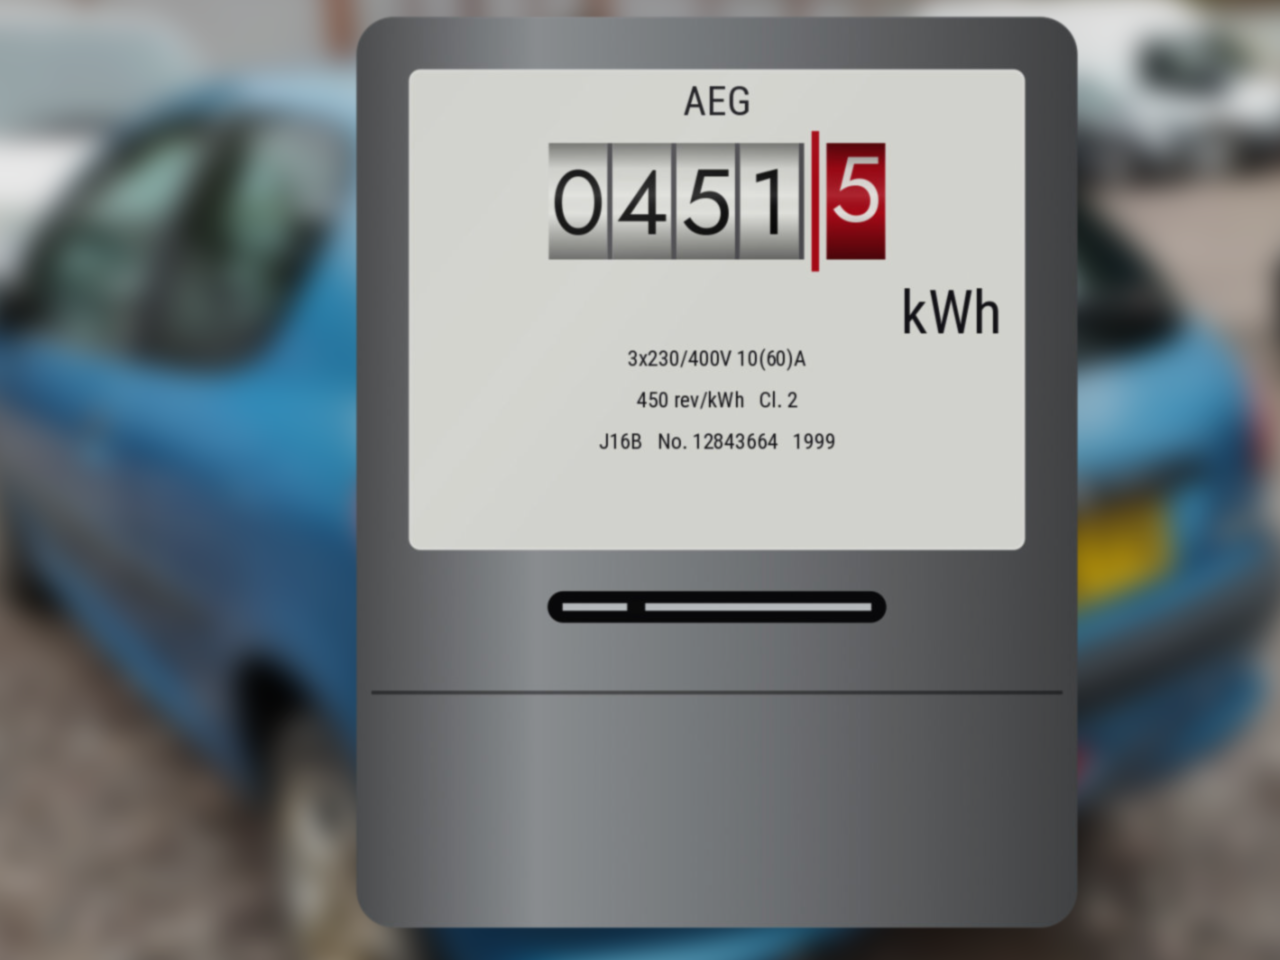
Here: 451.5 kWh
